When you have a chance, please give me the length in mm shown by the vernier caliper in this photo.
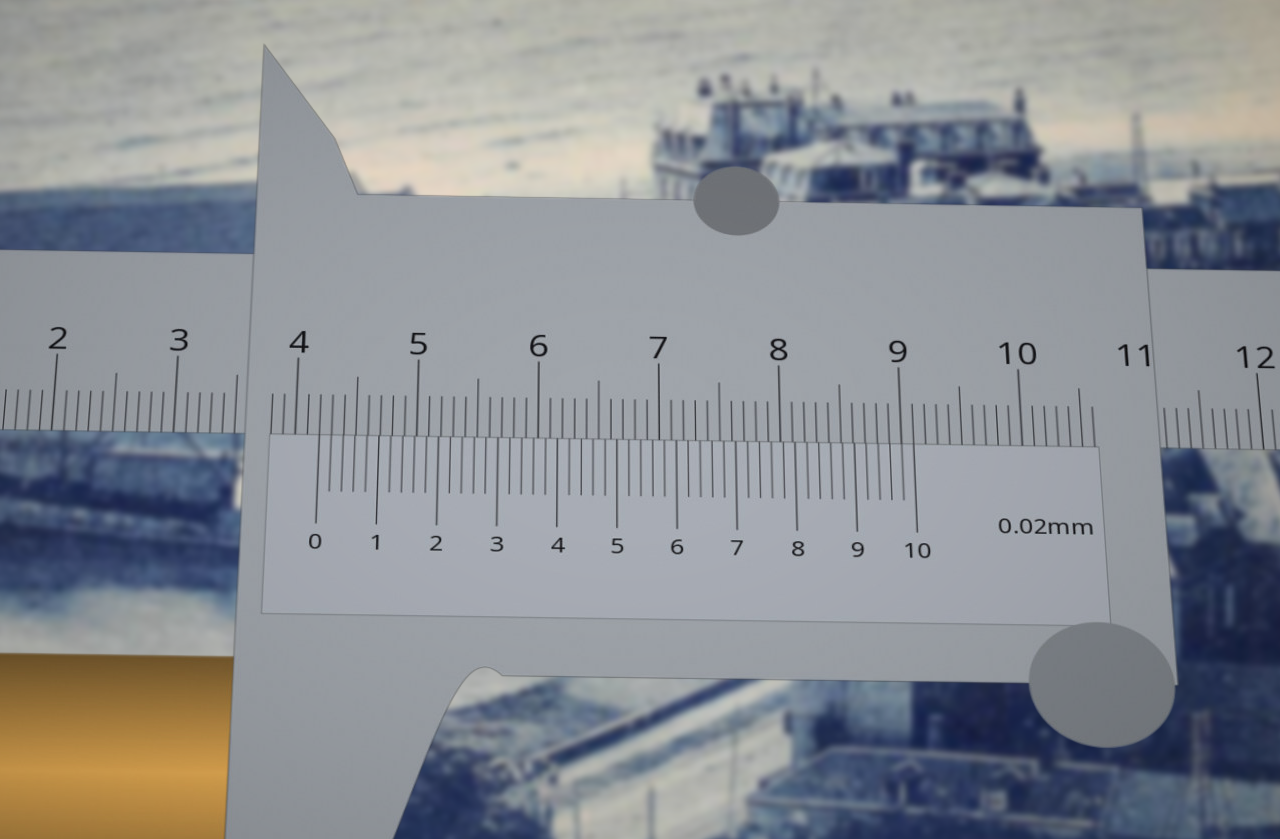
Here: 42.0 mm
